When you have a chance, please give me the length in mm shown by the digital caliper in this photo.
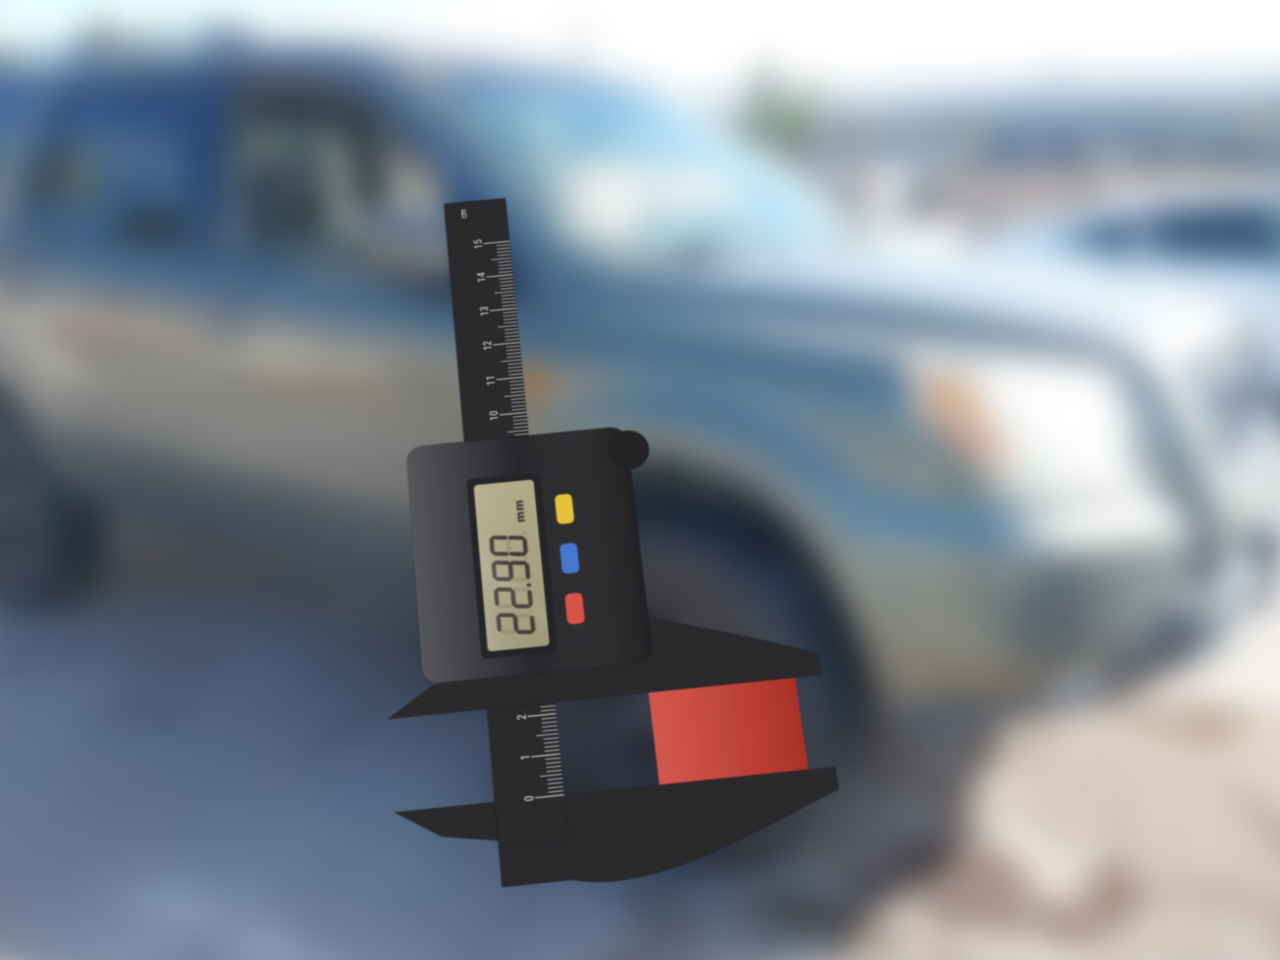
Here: 22.90 mm
